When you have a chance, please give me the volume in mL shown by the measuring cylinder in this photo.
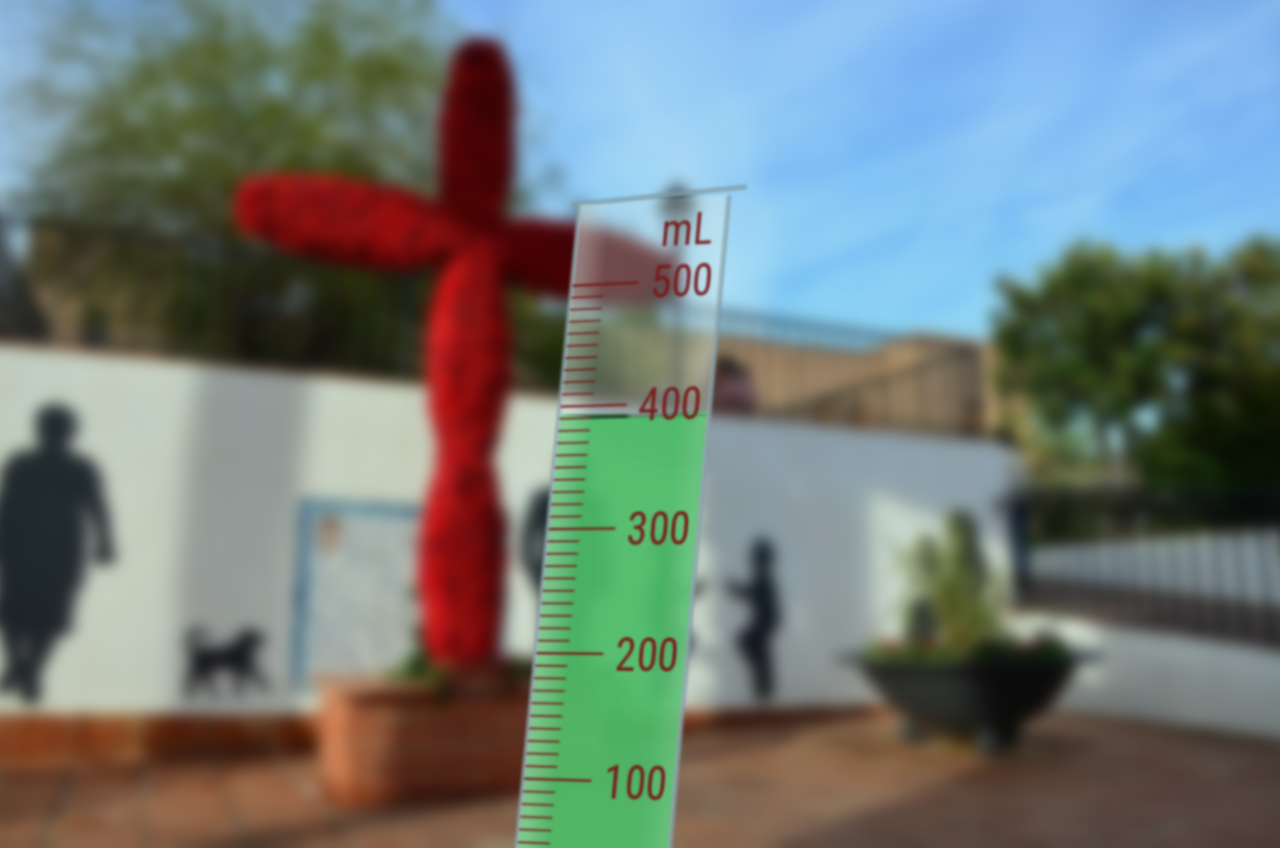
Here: 390 mL
